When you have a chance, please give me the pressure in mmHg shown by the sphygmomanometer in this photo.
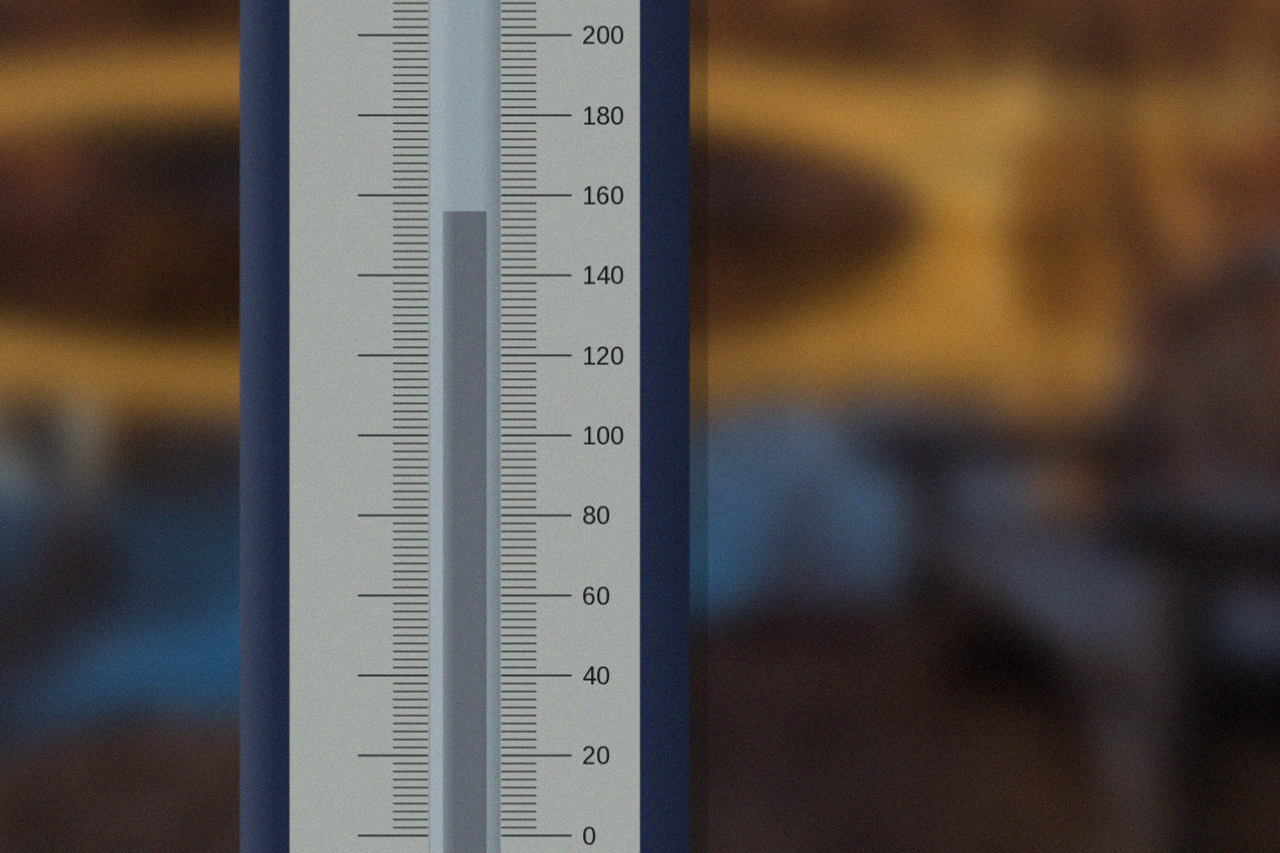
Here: 156 mmHg
